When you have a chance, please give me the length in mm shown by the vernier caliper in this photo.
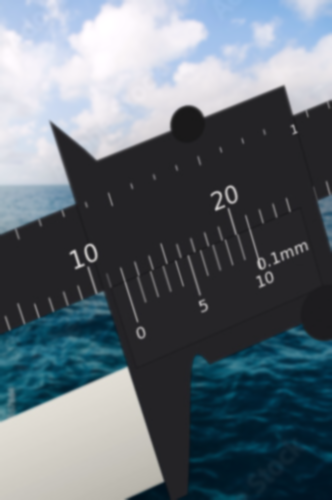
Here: 12.0 mm
